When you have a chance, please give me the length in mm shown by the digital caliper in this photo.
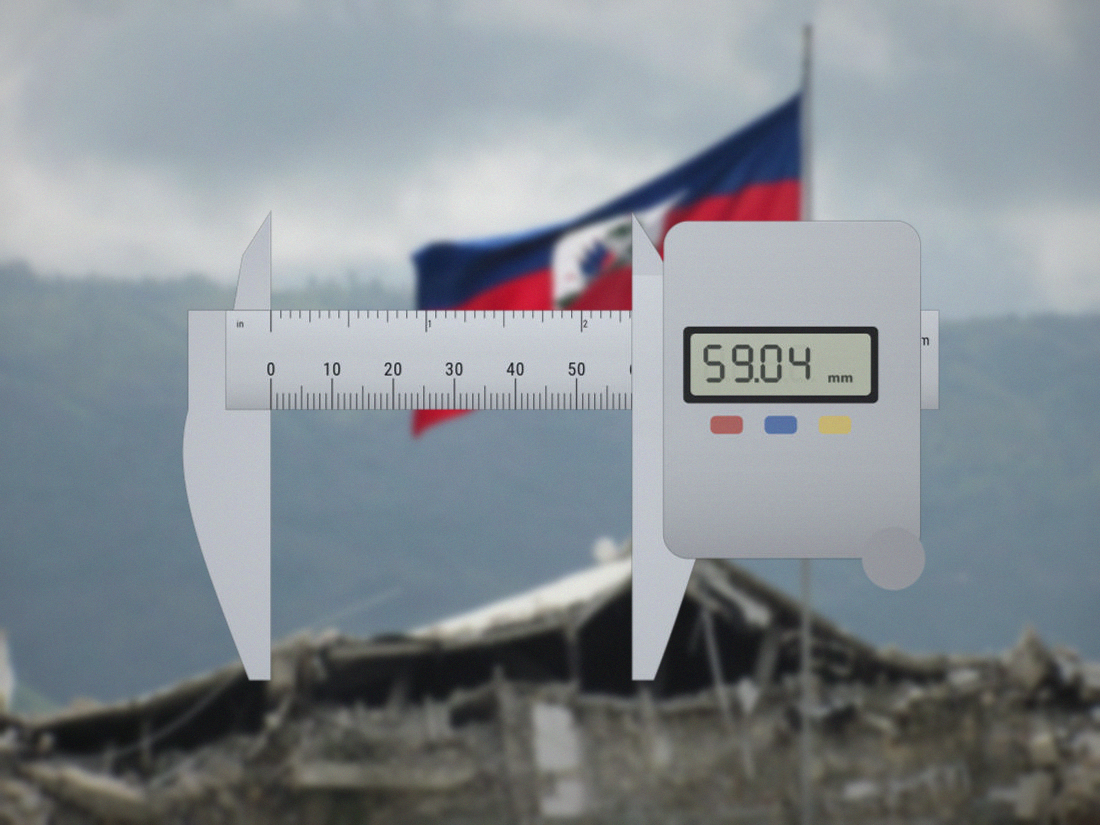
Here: 59.04 mm
